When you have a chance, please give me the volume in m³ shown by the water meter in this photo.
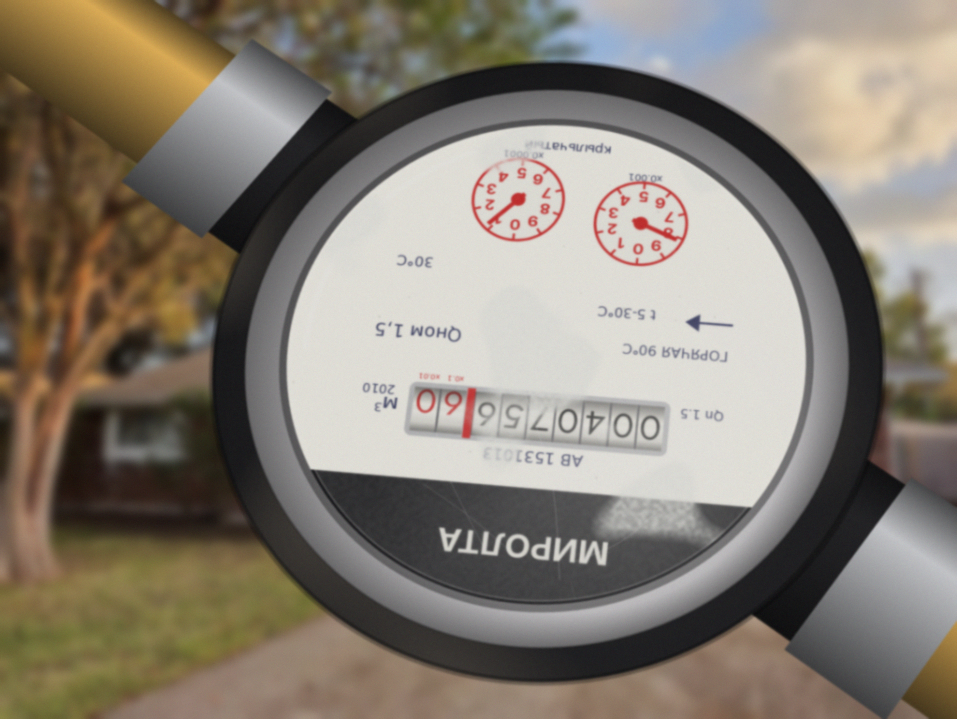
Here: 40756.5981 m³
